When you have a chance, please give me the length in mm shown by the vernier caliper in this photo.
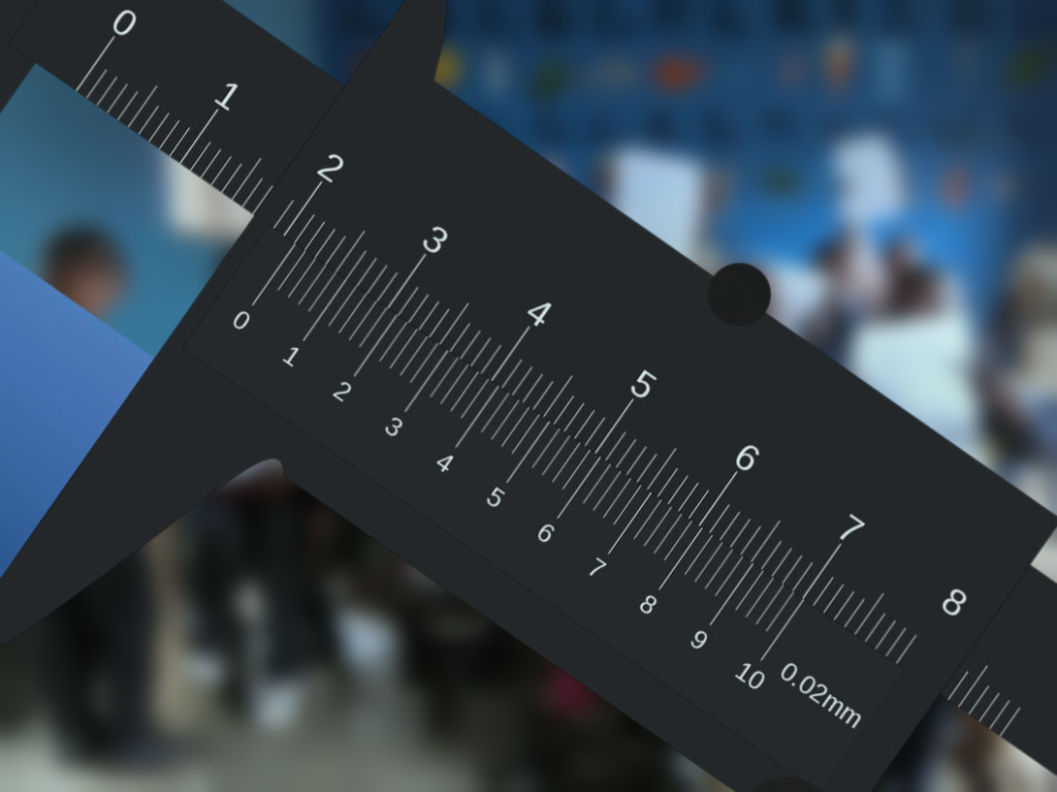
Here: 21.1 mm
